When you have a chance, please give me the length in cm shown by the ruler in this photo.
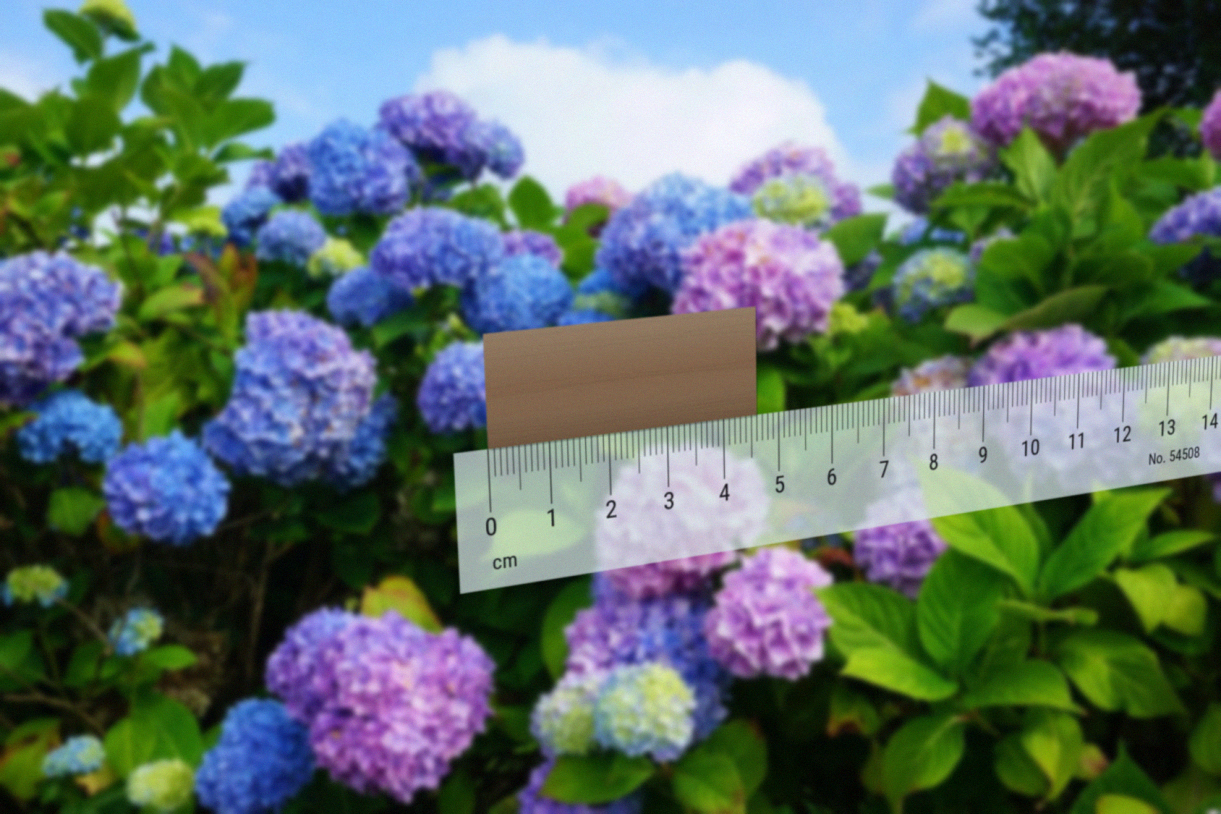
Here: 4.6 cm
